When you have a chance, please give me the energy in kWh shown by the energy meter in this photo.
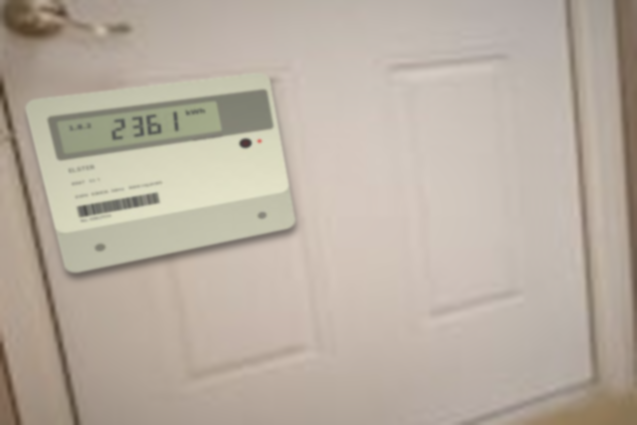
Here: 2361 kWh
